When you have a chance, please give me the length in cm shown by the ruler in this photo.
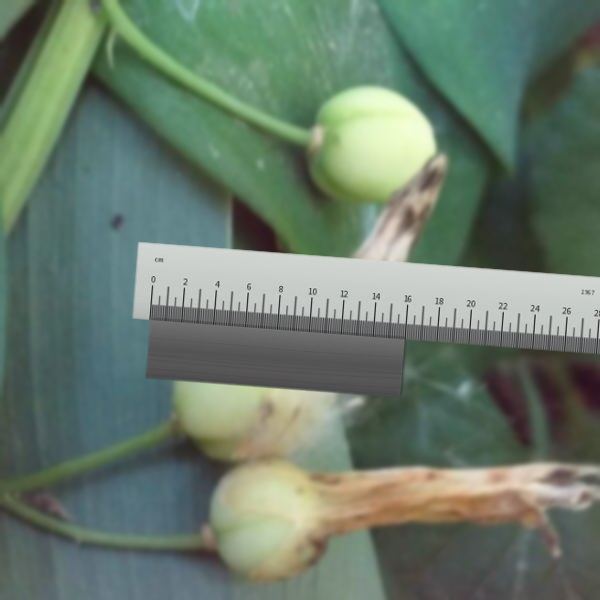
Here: 16 cm
